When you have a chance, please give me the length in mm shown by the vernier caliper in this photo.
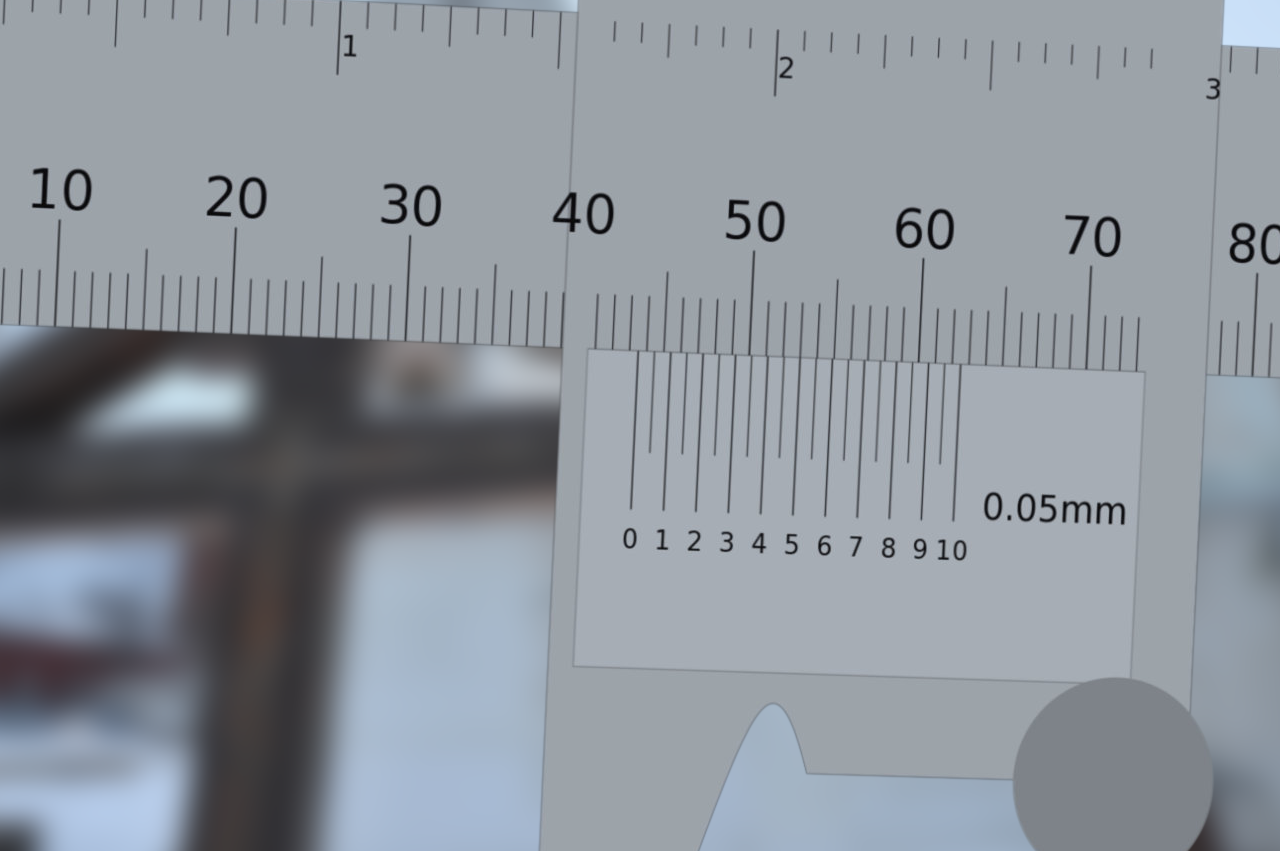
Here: 43.5 mm
